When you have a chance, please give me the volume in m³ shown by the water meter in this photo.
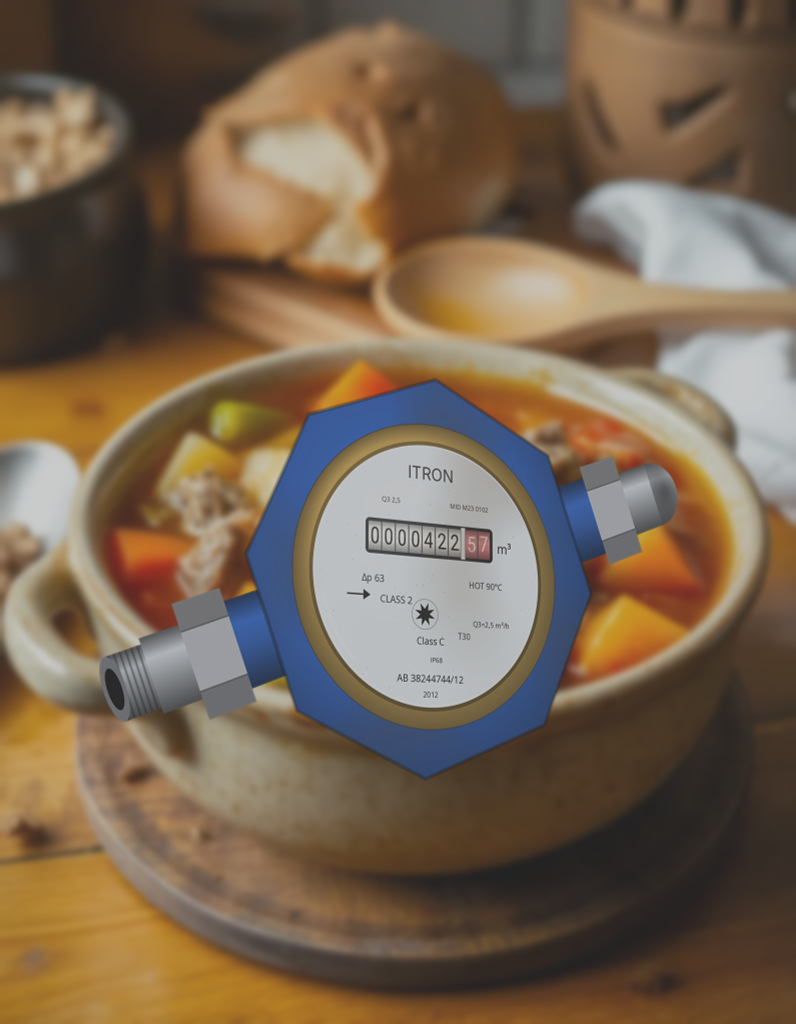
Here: 422.57 m³
